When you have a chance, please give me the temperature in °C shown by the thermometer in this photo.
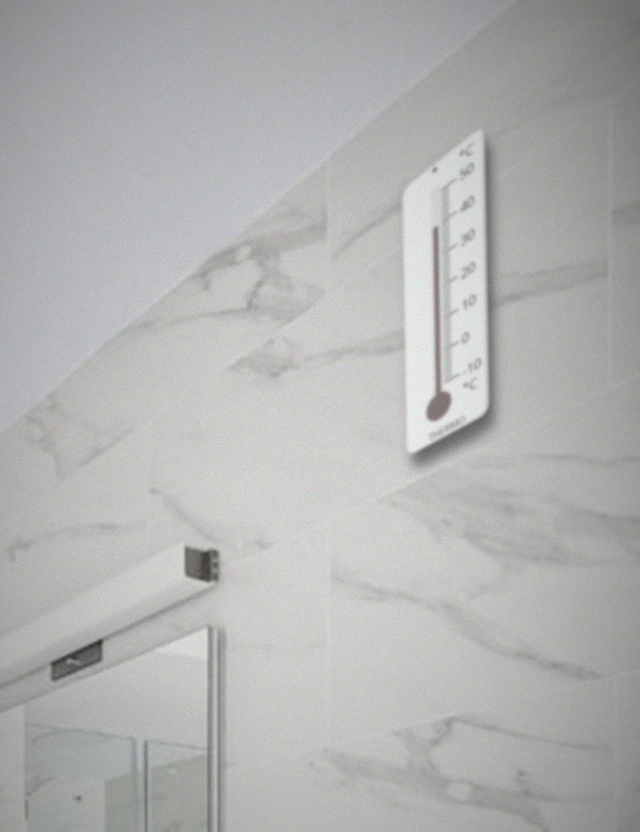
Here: 40 °C
